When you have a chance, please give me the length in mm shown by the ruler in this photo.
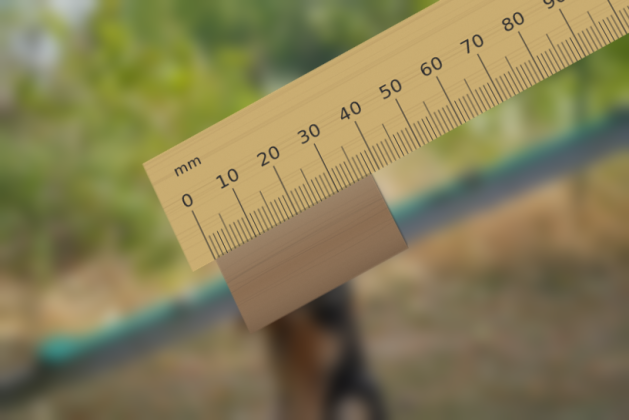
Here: 38 mm
